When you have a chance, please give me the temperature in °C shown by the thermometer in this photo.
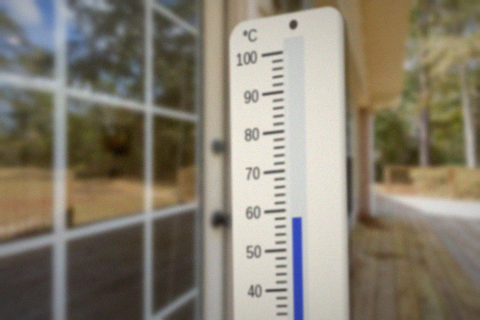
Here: 58 °C
